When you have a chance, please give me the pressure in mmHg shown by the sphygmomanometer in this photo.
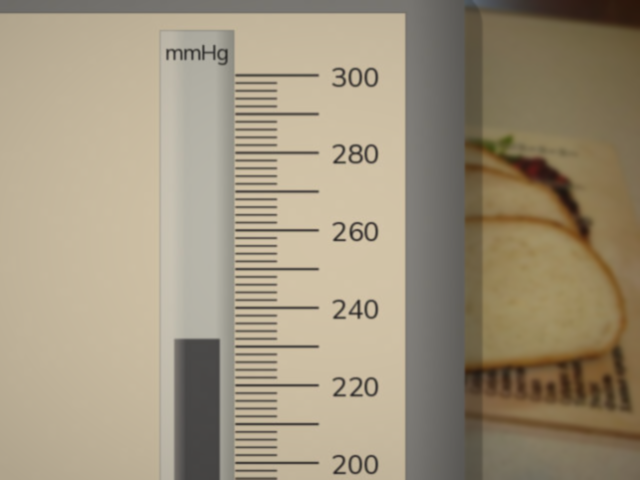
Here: 232 mmHg
